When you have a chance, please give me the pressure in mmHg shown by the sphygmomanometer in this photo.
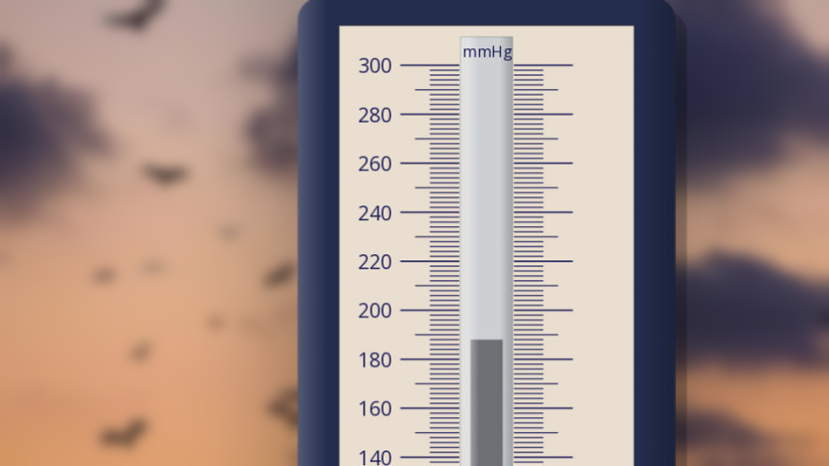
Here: 188 mmHg
